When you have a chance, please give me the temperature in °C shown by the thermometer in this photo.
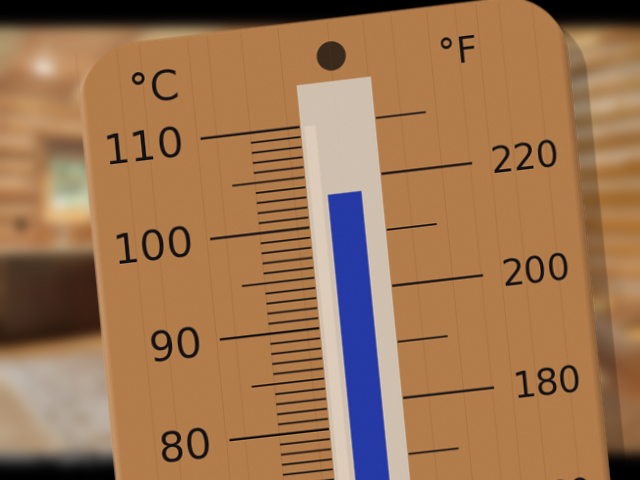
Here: 103 °C
